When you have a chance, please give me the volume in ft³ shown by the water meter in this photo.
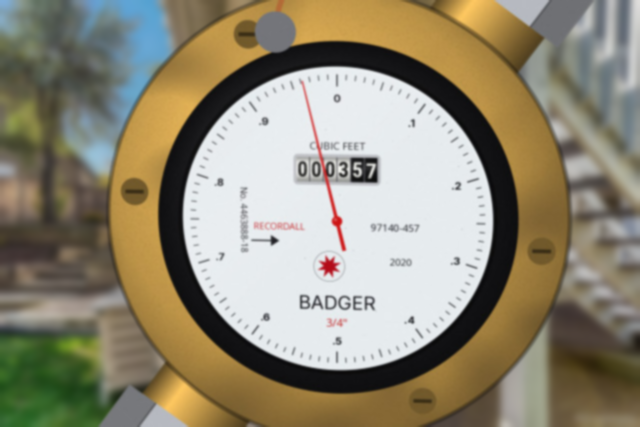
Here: 356.96 ft³
